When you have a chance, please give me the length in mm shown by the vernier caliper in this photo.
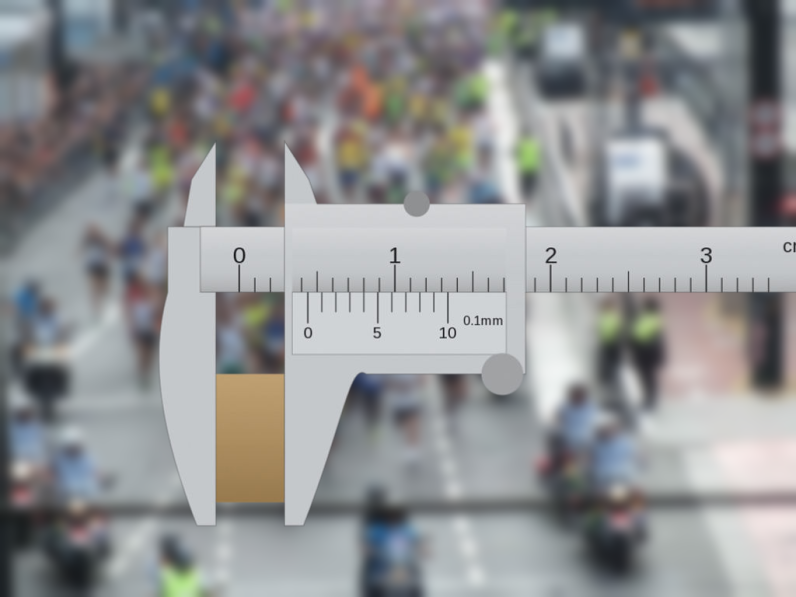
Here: 4.4 mm
